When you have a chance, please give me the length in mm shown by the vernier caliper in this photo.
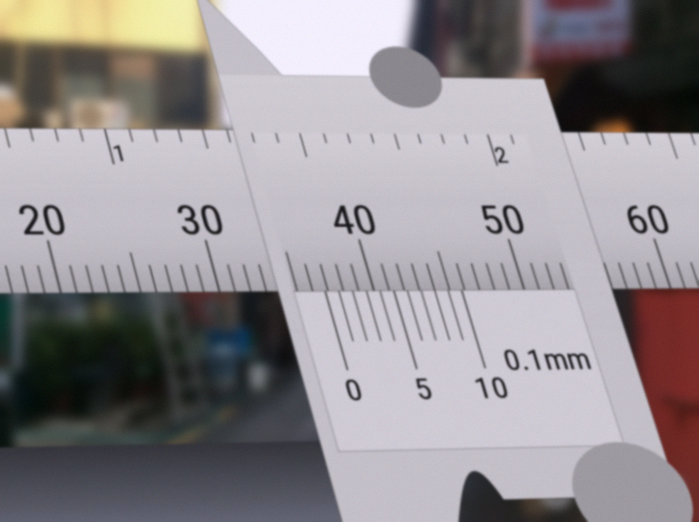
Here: 36.8 mm
